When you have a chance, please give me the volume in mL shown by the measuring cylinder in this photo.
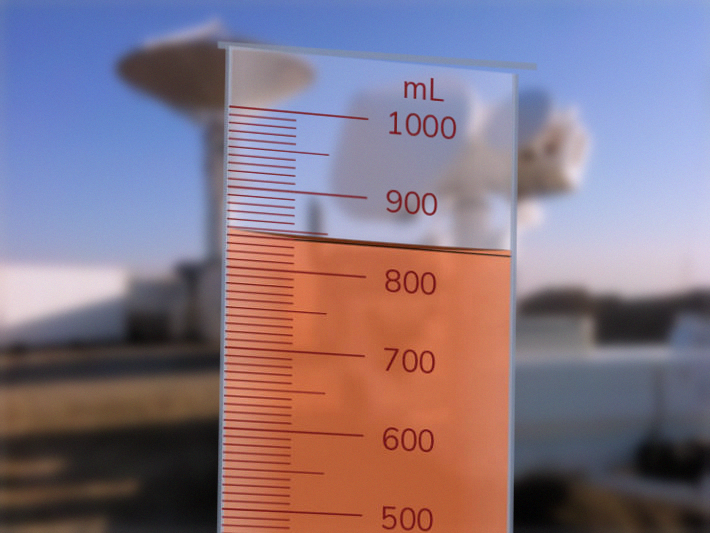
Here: 840 mL
